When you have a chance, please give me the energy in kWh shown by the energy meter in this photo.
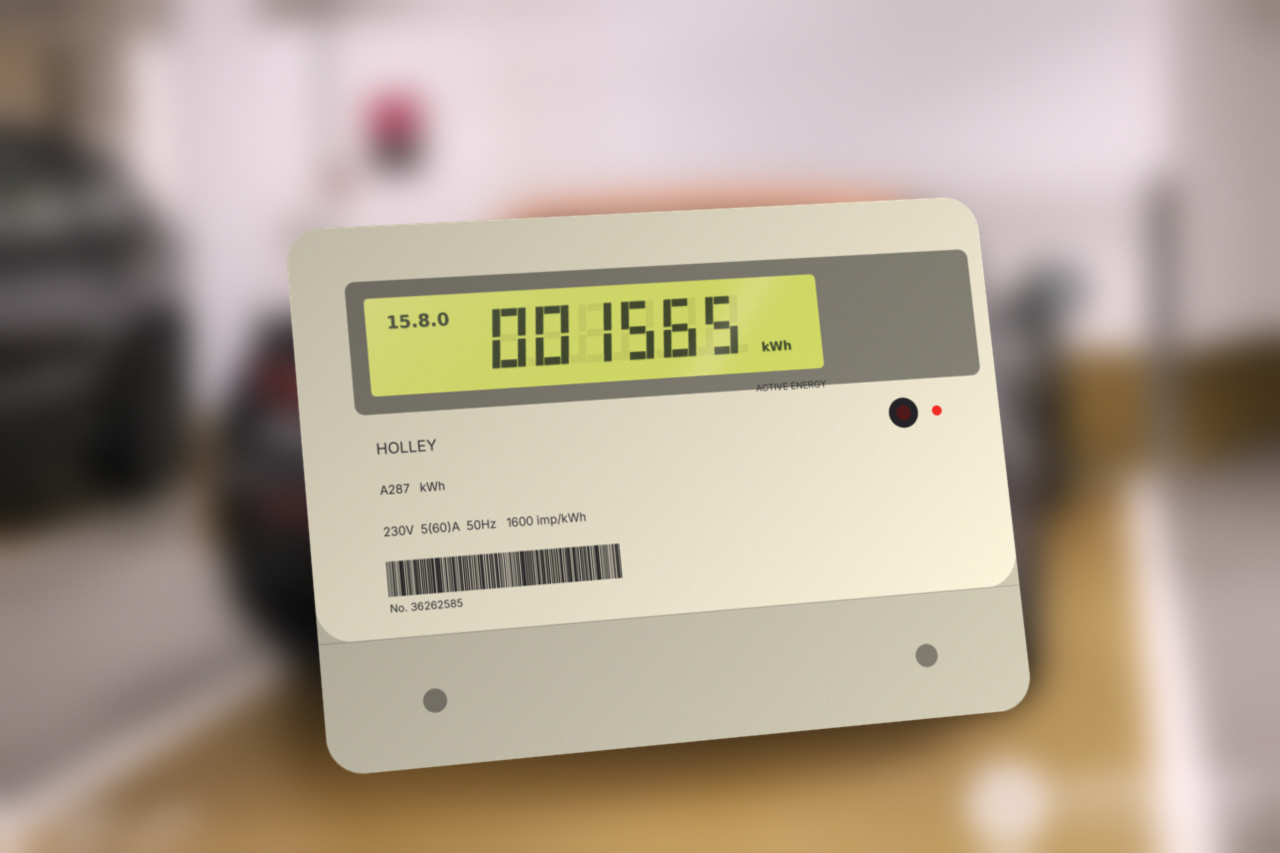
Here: 1565 kWh
